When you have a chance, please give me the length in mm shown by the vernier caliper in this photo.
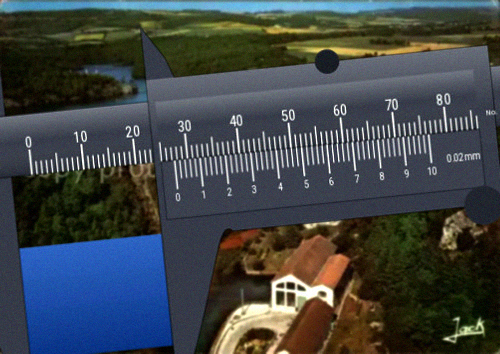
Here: 27.5 mm
